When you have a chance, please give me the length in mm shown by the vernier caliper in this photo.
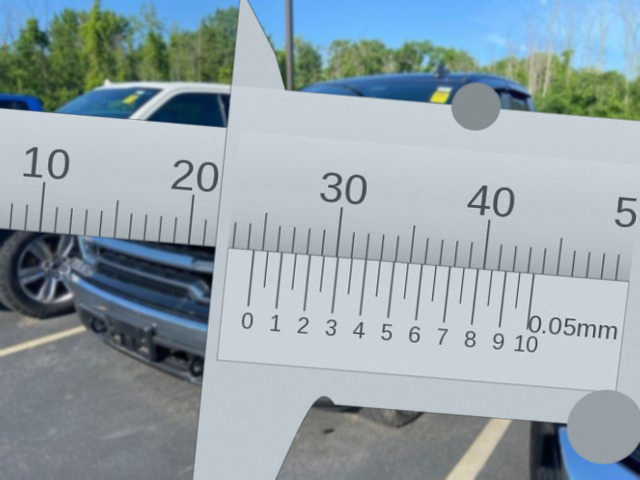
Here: 24.4 mm
